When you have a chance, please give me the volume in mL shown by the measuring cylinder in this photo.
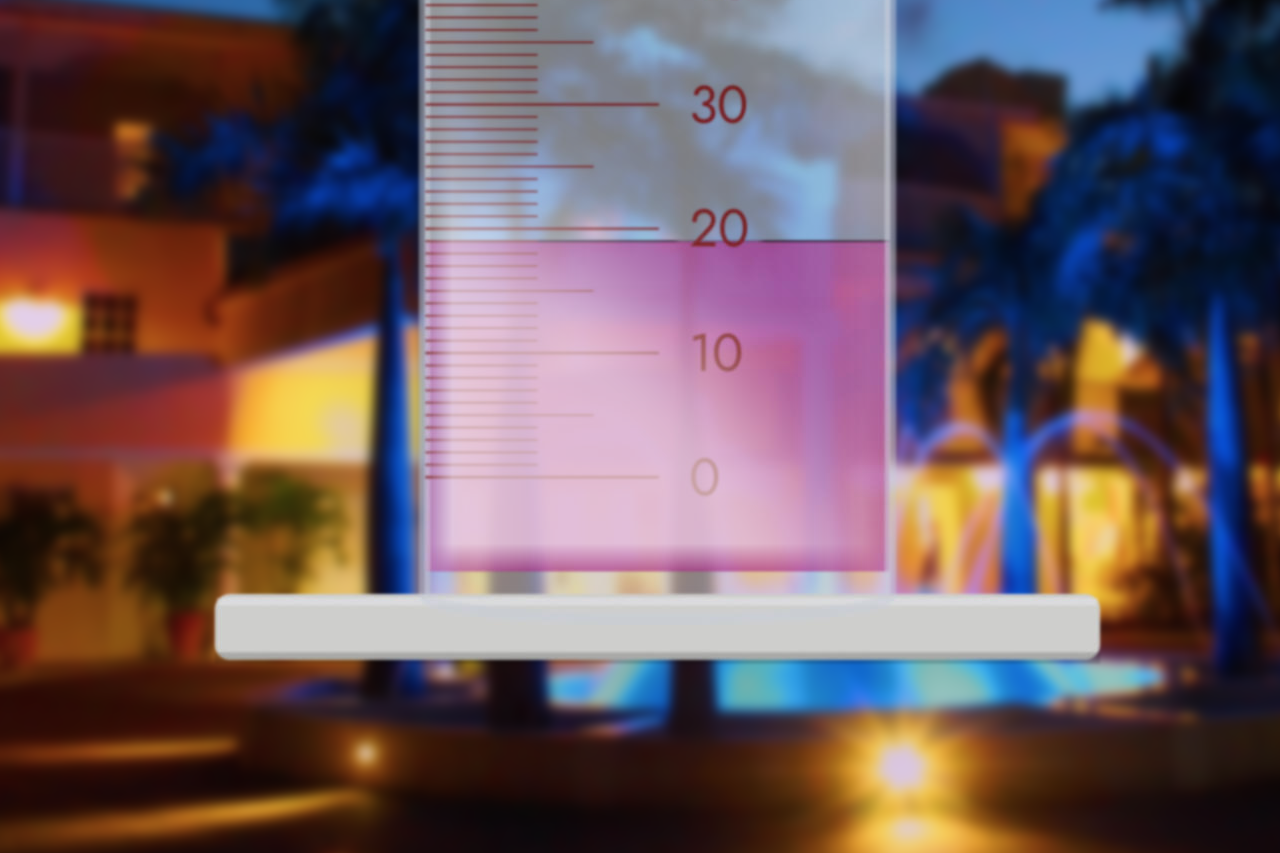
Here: 19 mL
